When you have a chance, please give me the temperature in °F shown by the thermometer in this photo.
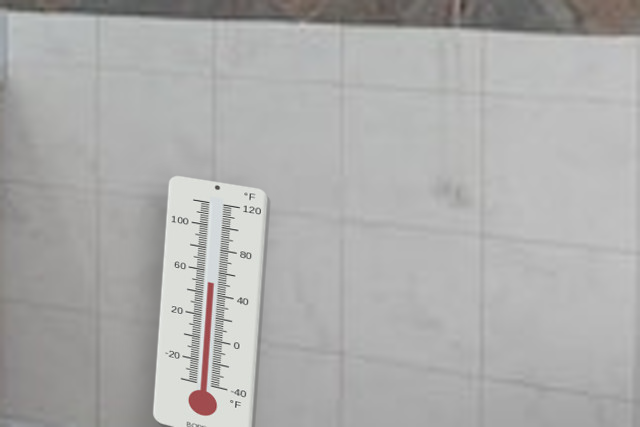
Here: 50 °F
